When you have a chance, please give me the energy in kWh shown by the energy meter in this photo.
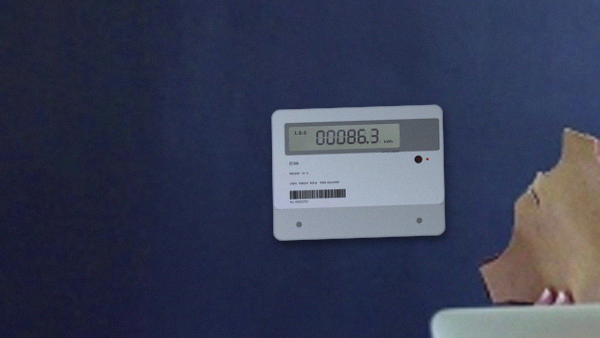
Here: 86.3 kWh
